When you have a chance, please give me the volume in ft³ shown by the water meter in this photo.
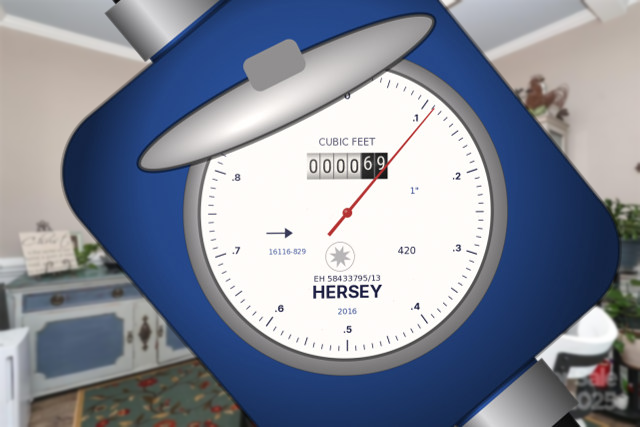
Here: 69.11 ft³
